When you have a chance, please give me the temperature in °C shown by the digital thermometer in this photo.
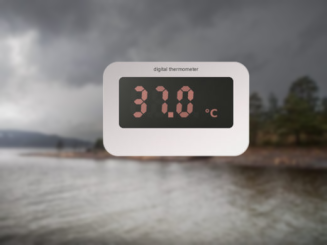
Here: 37.0 °C
